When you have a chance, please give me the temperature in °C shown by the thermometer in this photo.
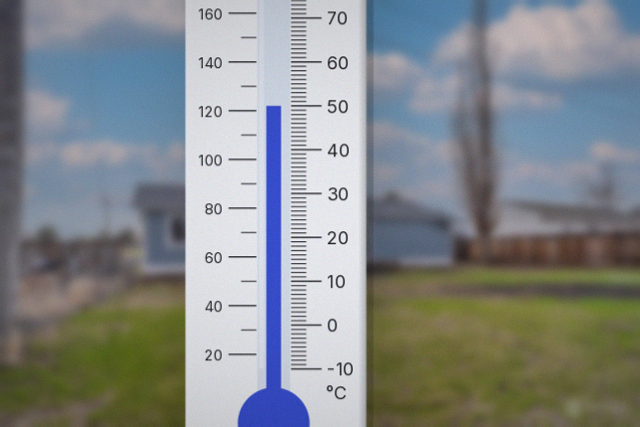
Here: 50 °C
